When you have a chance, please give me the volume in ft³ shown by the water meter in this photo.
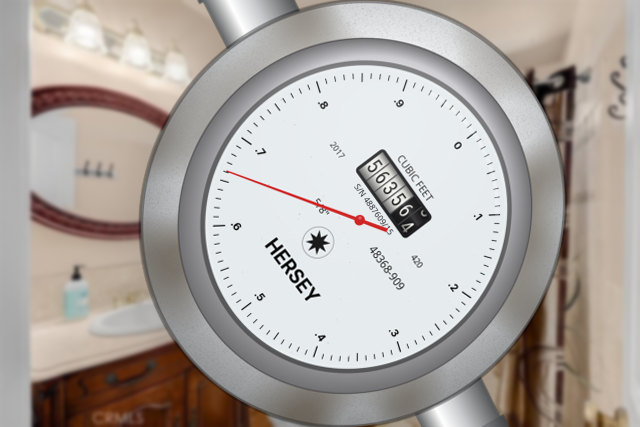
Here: 563563.66 ft³
